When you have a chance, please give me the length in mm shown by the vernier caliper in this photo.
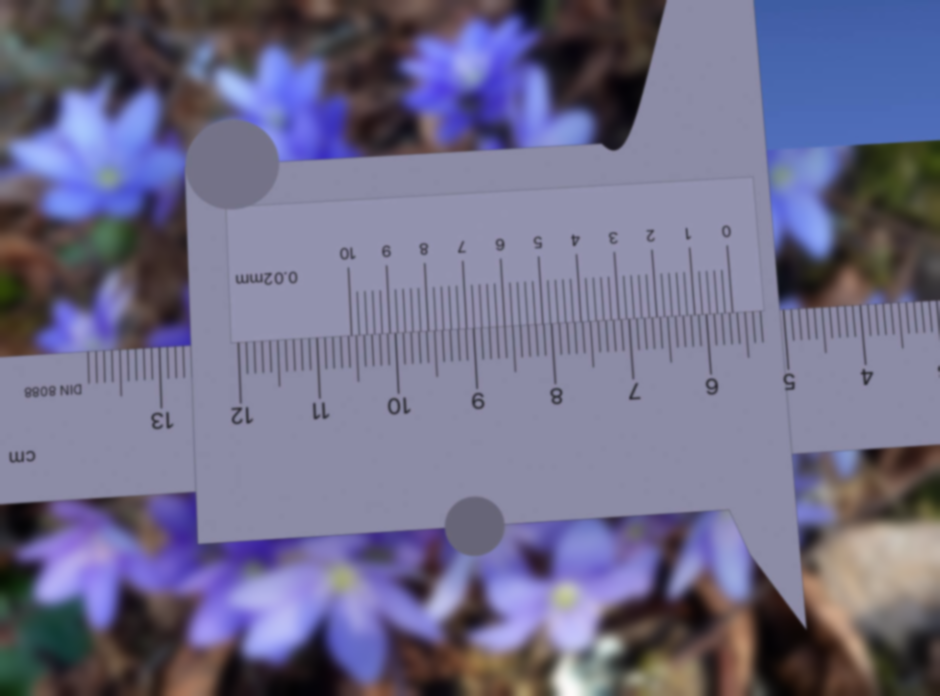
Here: 56.6 mm
